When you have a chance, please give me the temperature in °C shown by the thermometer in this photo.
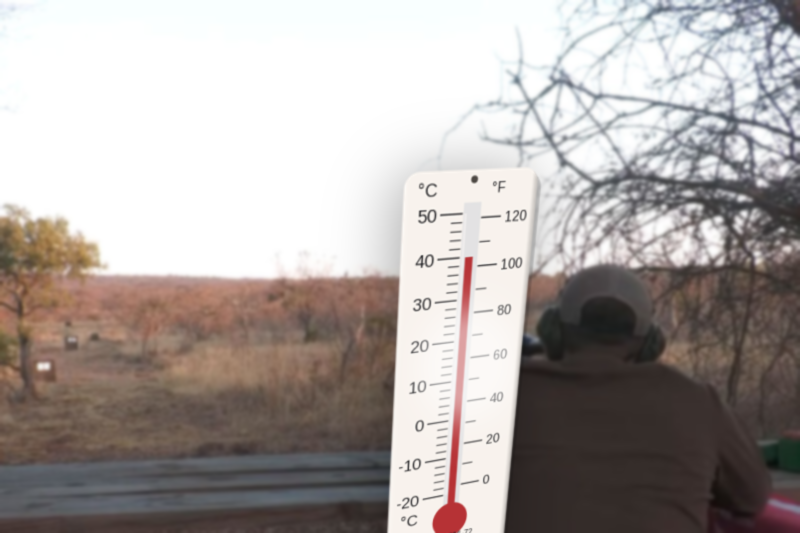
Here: 40 °C
